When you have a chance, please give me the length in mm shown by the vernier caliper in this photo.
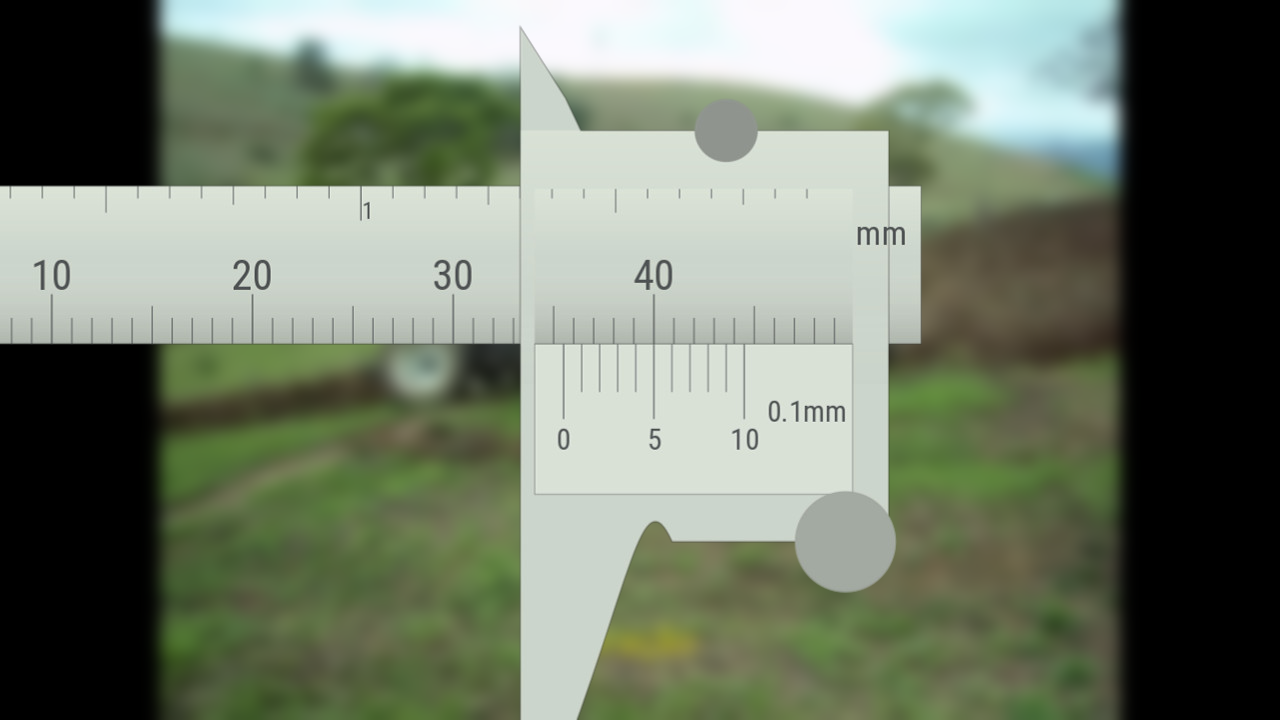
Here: 35.5 mm
